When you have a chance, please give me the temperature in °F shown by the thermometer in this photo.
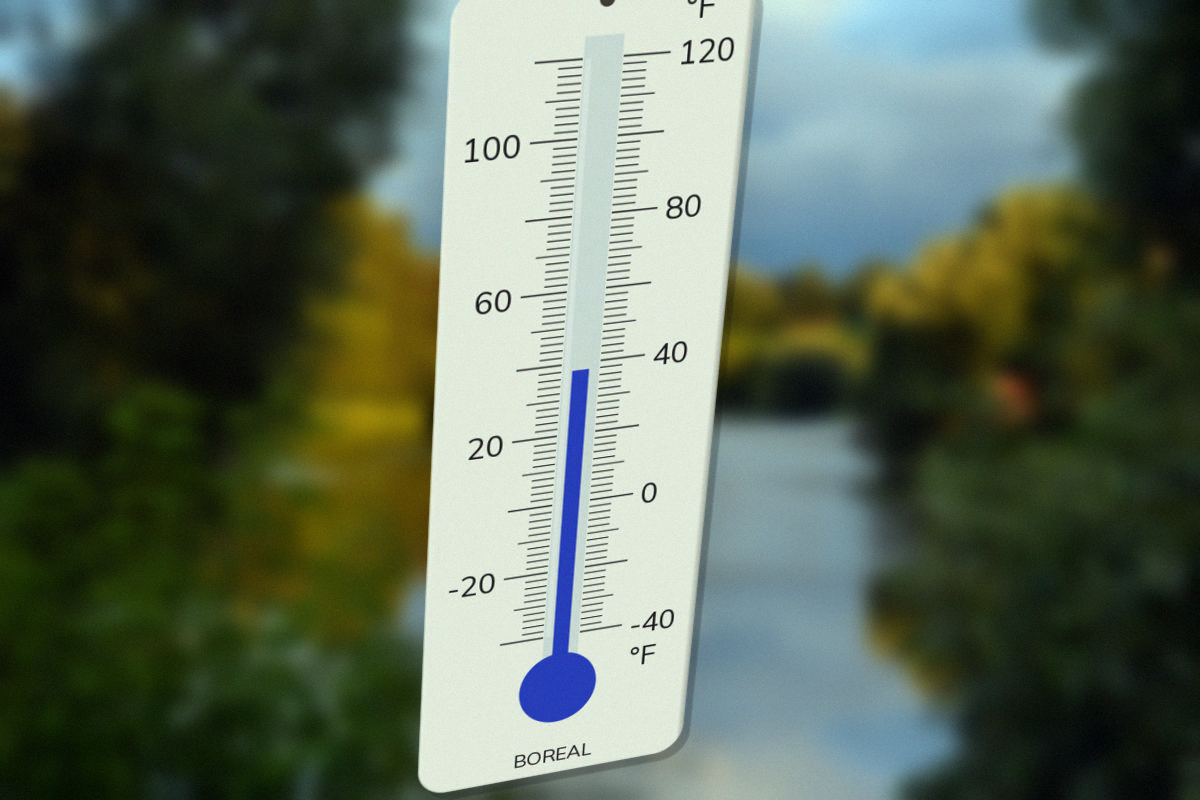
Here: 38 °F
